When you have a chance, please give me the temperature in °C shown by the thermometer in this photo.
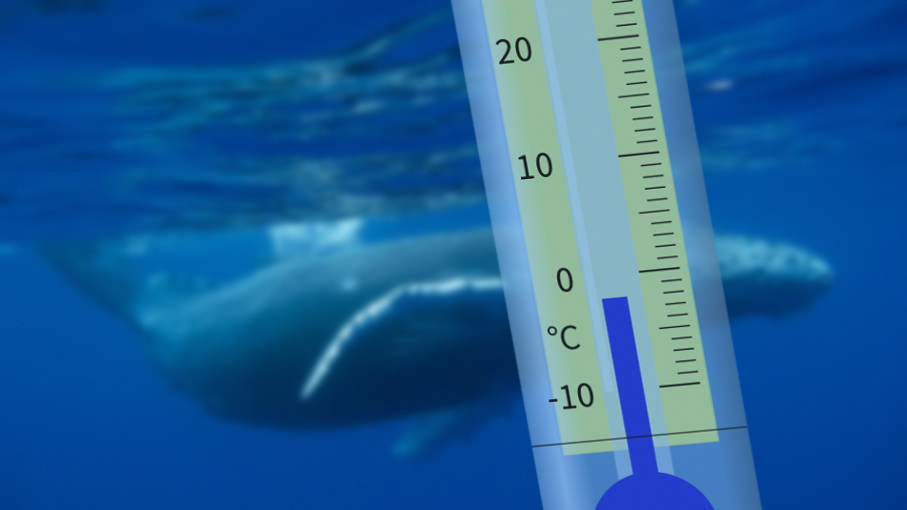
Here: -2 °C
